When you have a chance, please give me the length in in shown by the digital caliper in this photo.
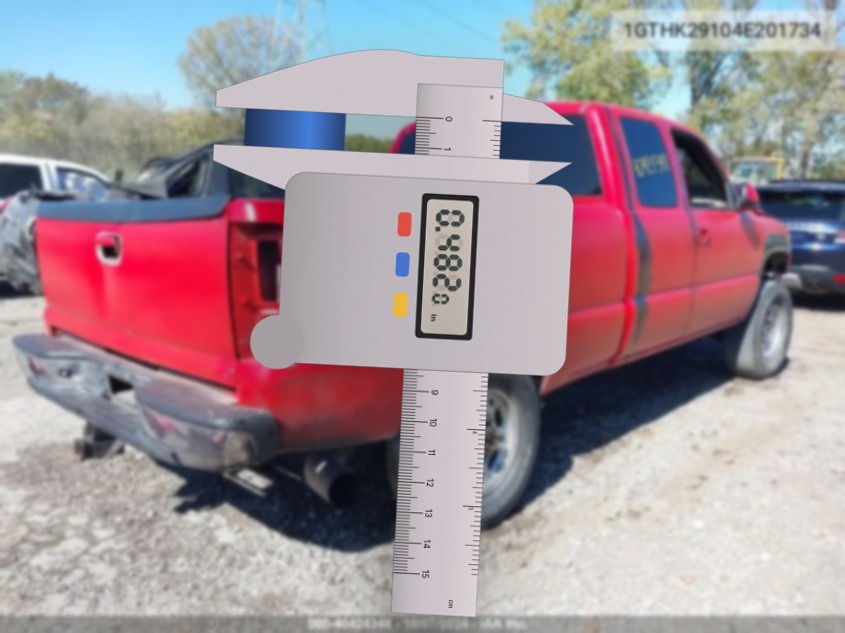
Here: 0.4820 in
